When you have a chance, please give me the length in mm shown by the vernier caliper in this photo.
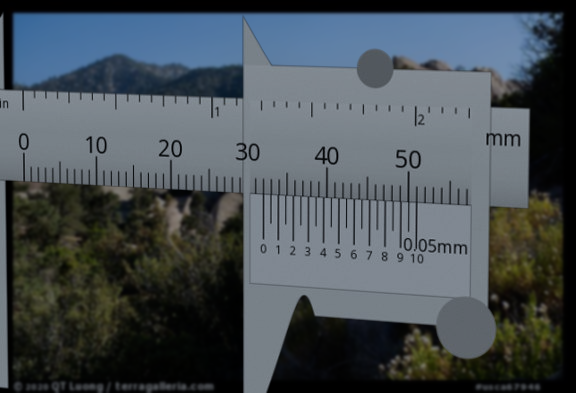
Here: 32.0 mm
